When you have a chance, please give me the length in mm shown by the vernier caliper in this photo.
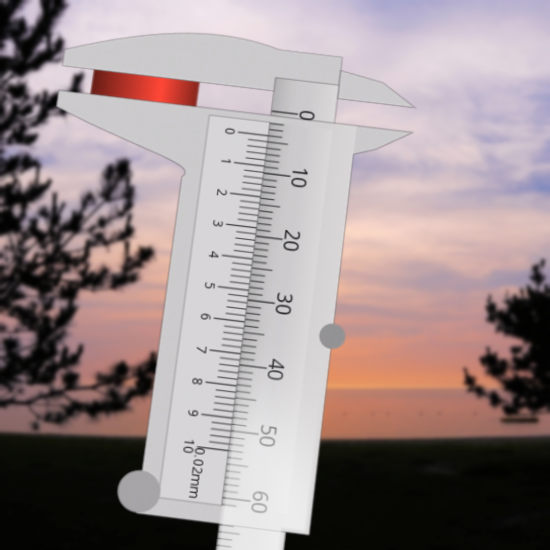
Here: 4.0 mm
